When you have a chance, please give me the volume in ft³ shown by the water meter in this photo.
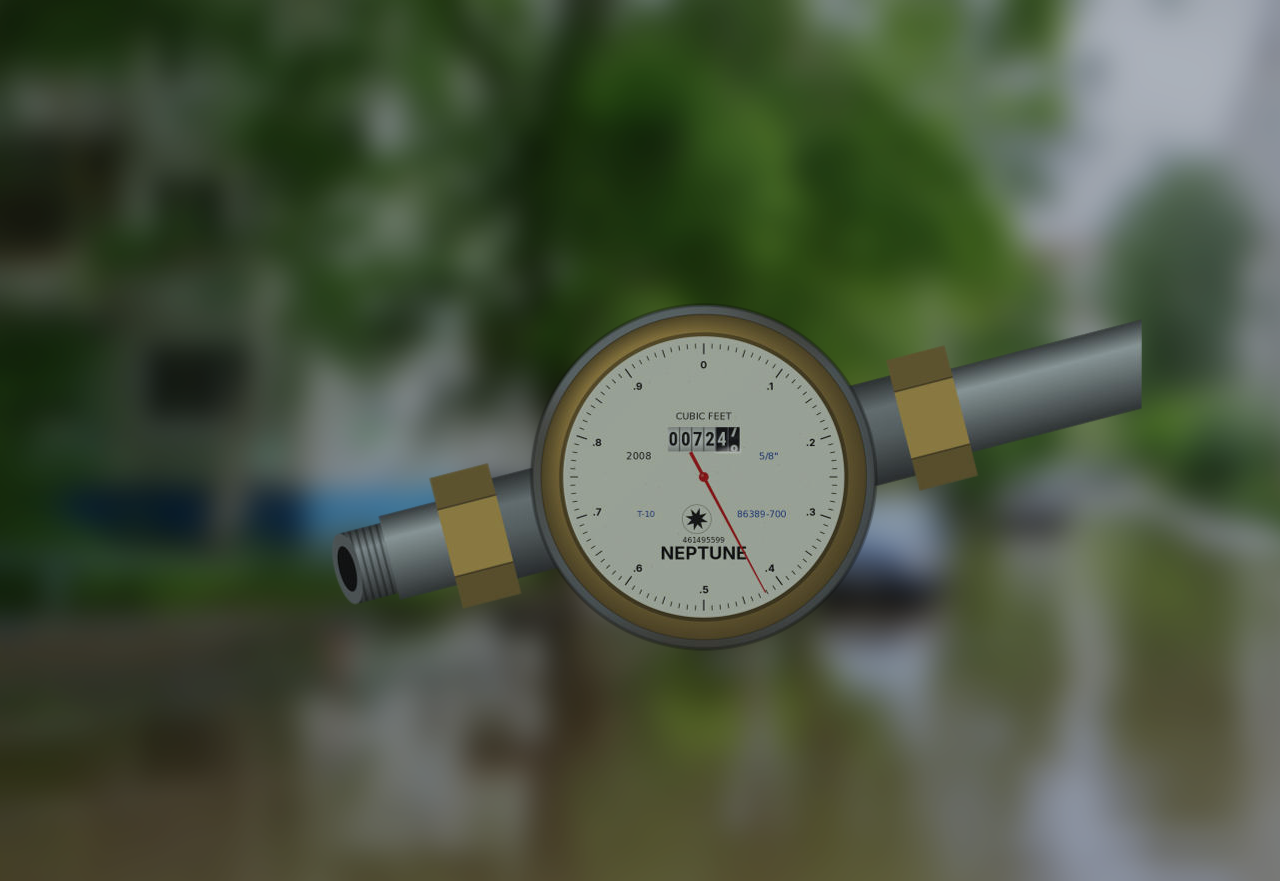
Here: 7247.42 ft³
